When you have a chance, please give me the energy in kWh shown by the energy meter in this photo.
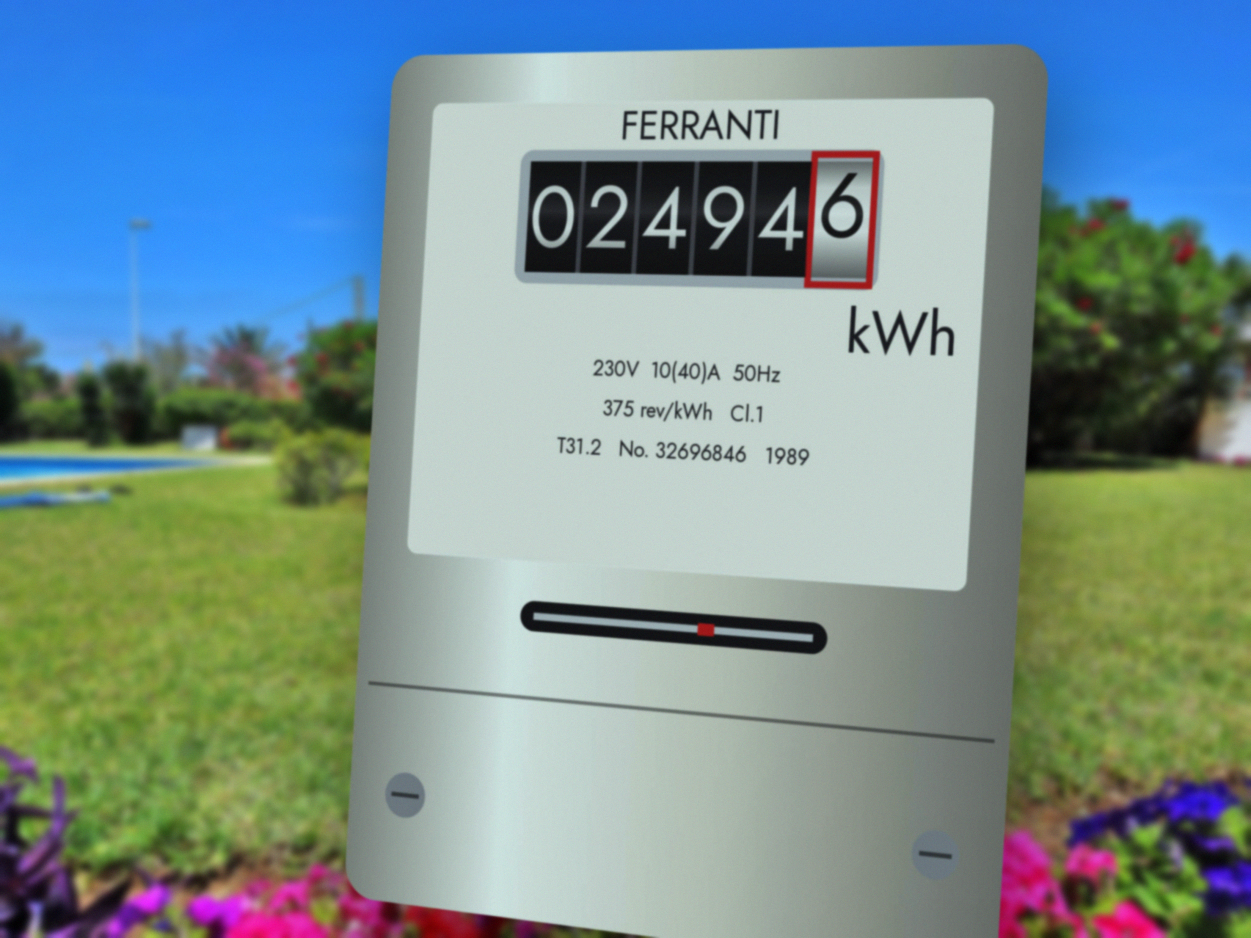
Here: 2494.6 kWh
